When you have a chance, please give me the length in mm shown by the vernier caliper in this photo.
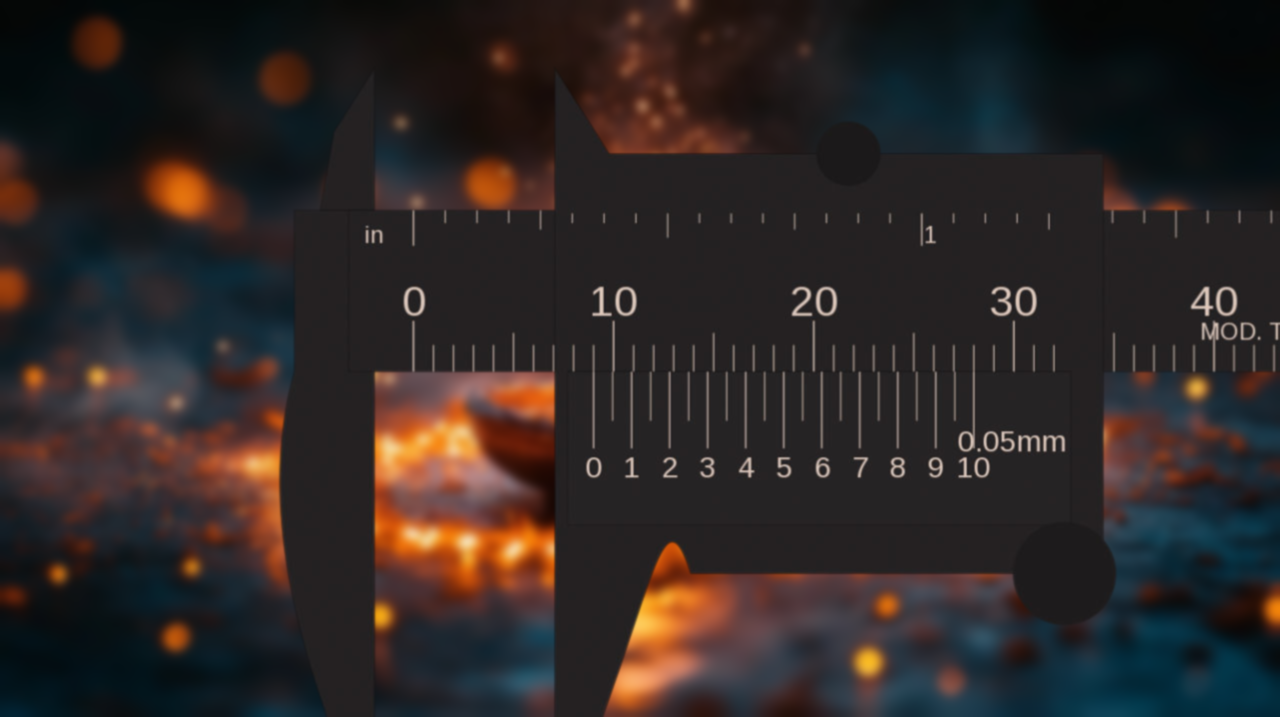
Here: 9.0 mm
